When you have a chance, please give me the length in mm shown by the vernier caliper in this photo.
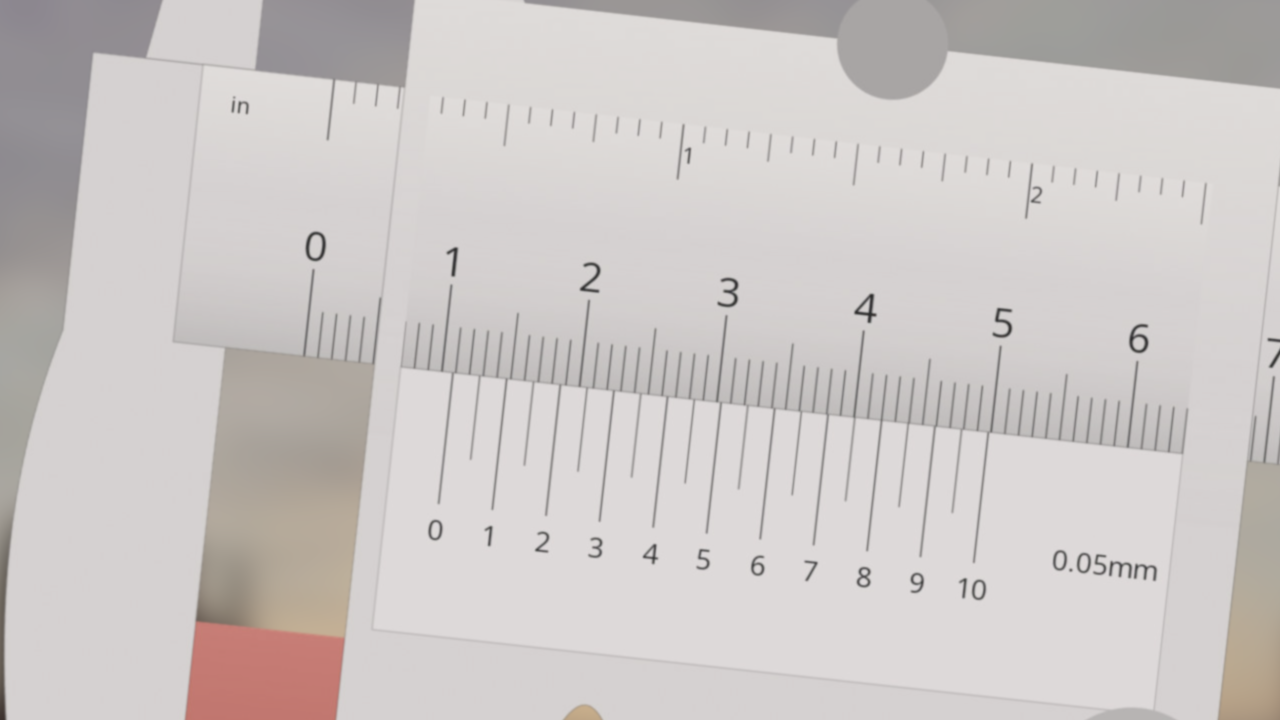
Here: 10.8 mm
